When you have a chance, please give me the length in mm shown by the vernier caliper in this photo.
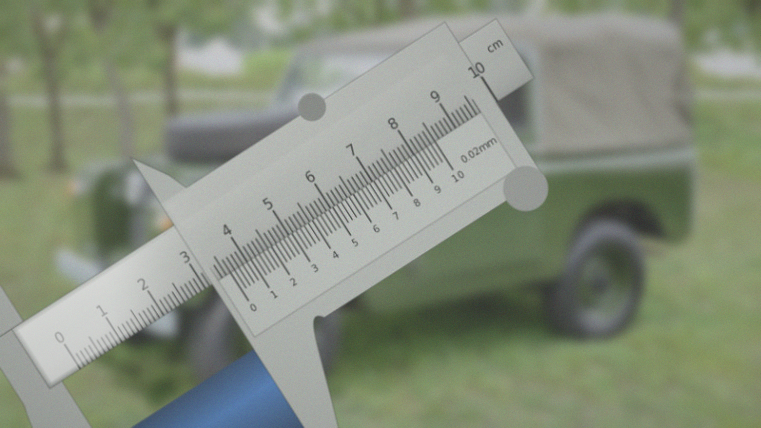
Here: 36.0 mm
